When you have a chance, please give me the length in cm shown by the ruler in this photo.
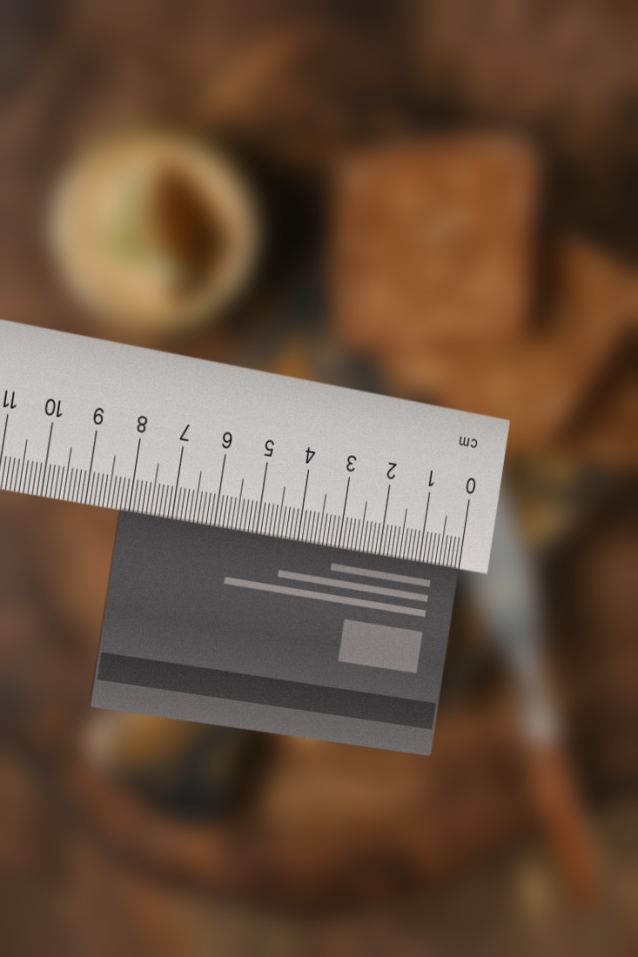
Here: 8.2 cm
